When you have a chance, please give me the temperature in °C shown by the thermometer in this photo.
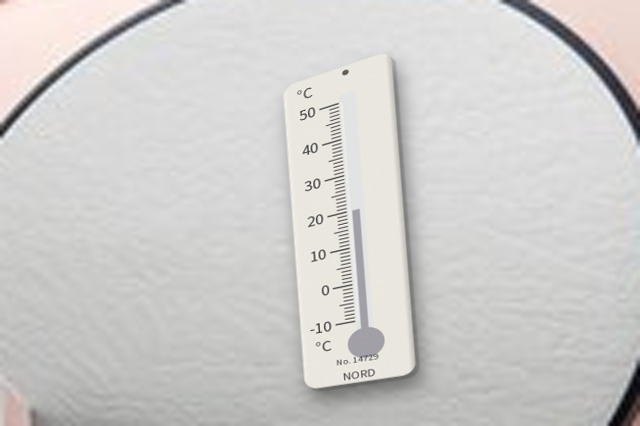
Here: 20 °C
